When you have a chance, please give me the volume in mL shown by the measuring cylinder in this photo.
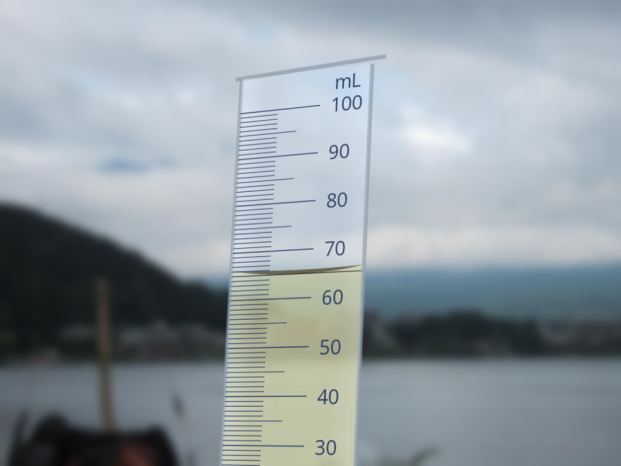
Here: 65 mL
